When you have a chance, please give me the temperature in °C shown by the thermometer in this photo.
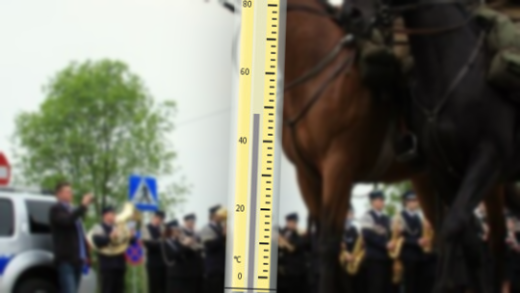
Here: 48 °C
